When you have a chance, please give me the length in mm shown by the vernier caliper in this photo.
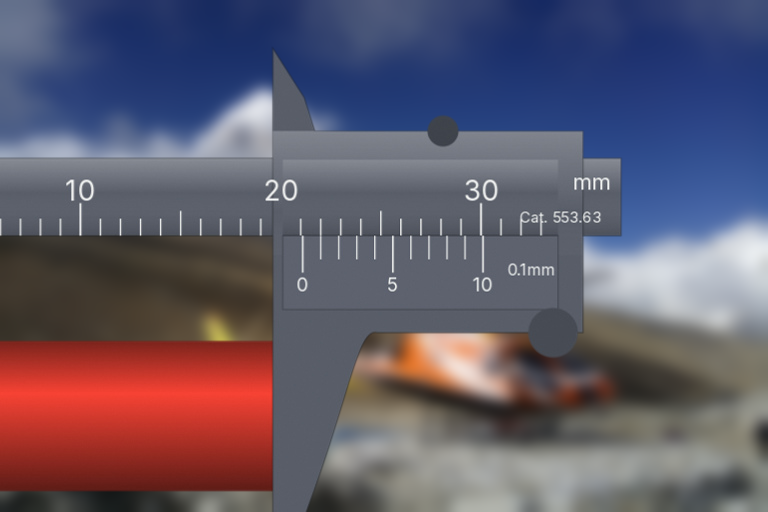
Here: 21.1 mm
